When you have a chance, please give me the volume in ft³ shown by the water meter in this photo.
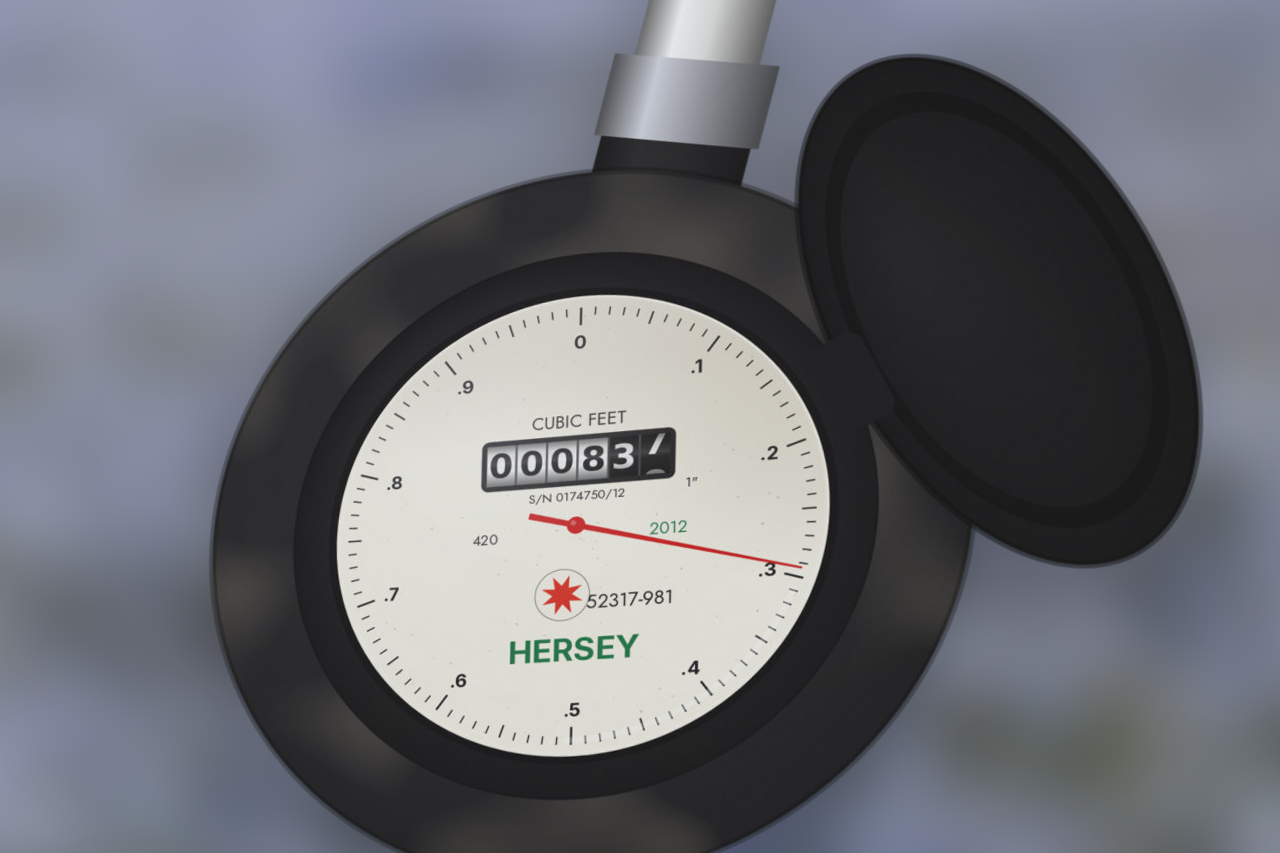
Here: 837.29 ft³
